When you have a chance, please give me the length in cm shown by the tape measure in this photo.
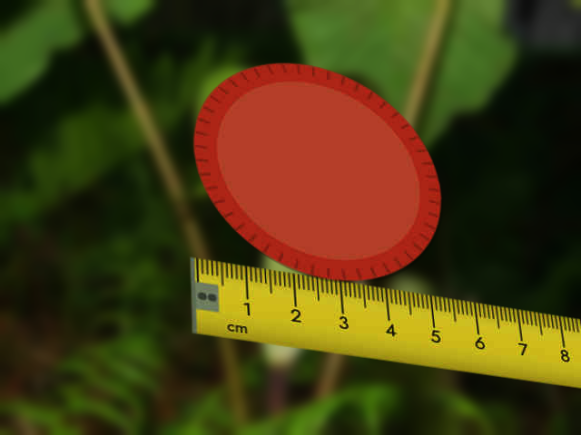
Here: 5.5 cm
